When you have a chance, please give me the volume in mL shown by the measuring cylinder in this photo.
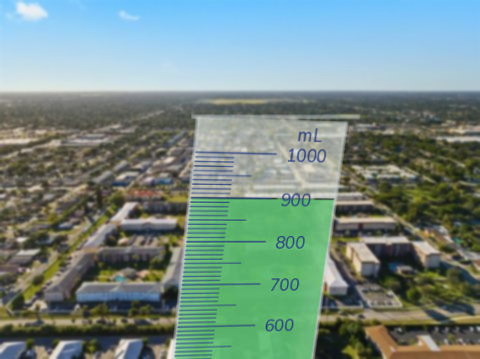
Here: 900 mL
